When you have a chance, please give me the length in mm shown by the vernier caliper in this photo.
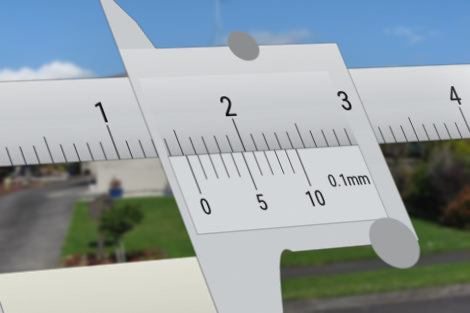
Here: 15.2 mm
